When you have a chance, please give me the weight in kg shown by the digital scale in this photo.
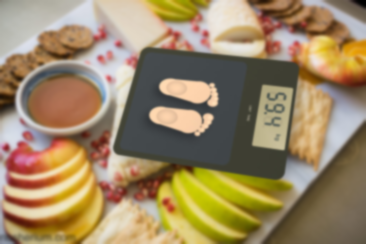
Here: 59.4 kg
